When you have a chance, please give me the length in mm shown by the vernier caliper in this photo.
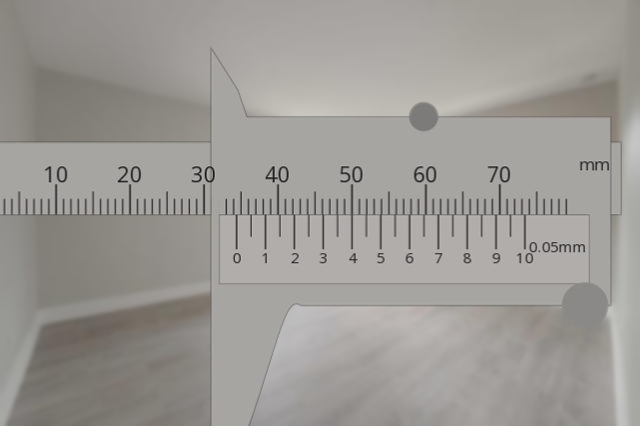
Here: 34.4 mm
